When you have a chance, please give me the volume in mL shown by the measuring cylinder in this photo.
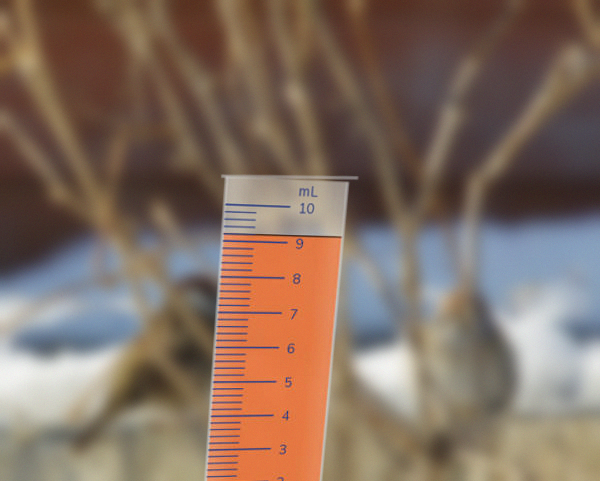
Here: 9.2 mL
